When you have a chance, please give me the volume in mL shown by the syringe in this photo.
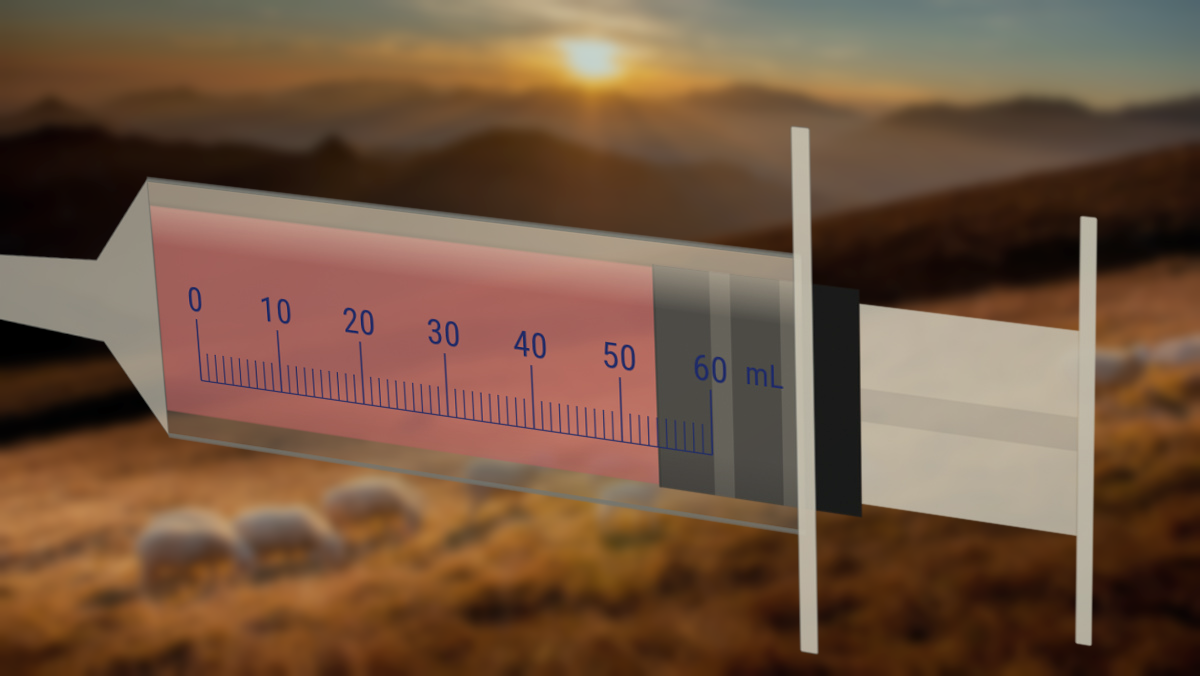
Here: 54 mL
